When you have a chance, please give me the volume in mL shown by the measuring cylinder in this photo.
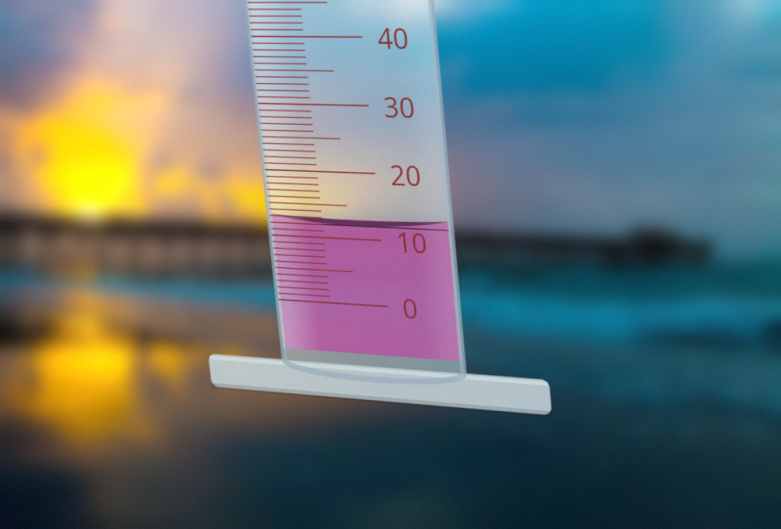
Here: 12 mL
